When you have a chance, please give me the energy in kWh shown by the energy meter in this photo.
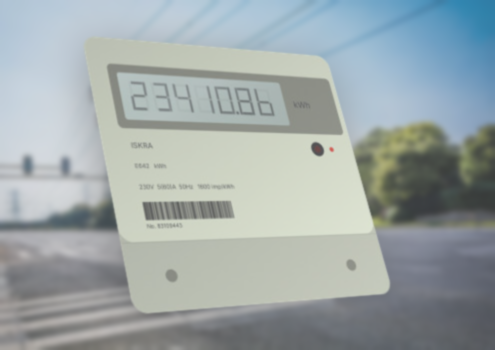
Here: 23410.86 kWh
